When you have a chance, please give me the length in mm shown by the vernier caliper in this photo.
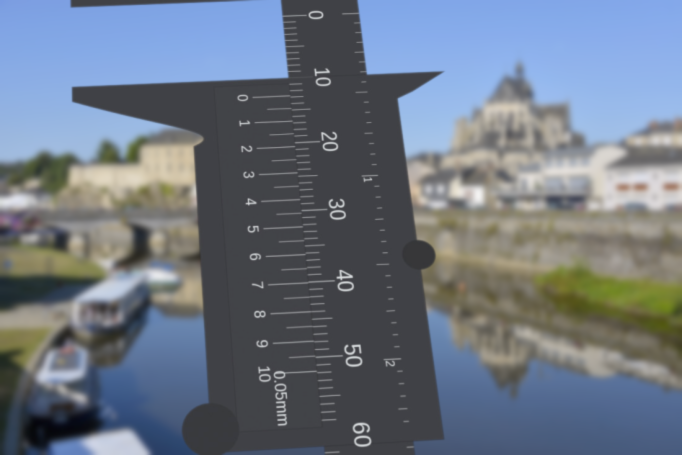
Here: 12.8 mm
